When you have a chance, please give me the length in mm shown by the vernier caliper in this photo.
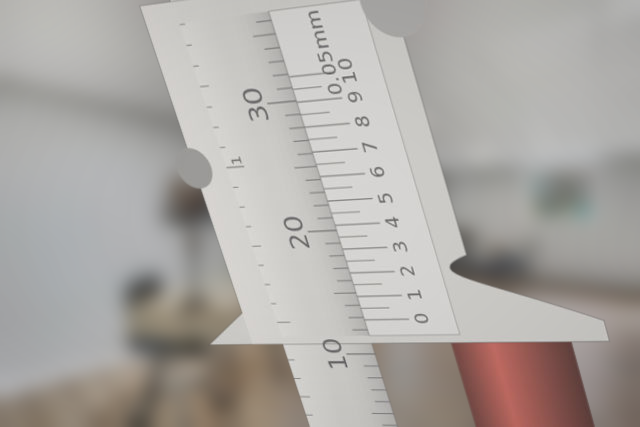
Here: 12.8 mm
